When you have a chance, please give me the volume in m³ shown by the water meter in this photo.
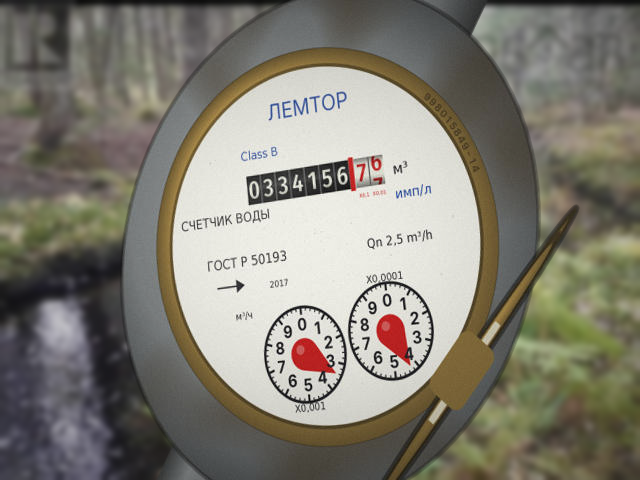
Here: 334156.7634 m³
